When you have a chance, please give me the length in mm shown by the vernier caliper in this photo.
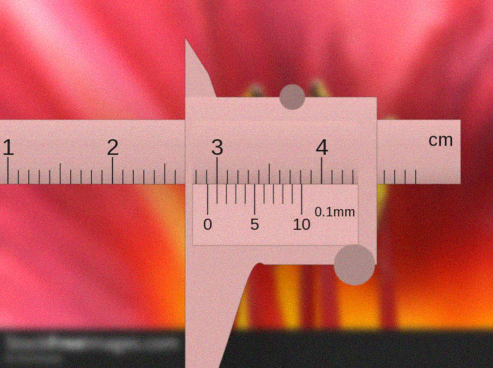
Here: 29.1 mm
